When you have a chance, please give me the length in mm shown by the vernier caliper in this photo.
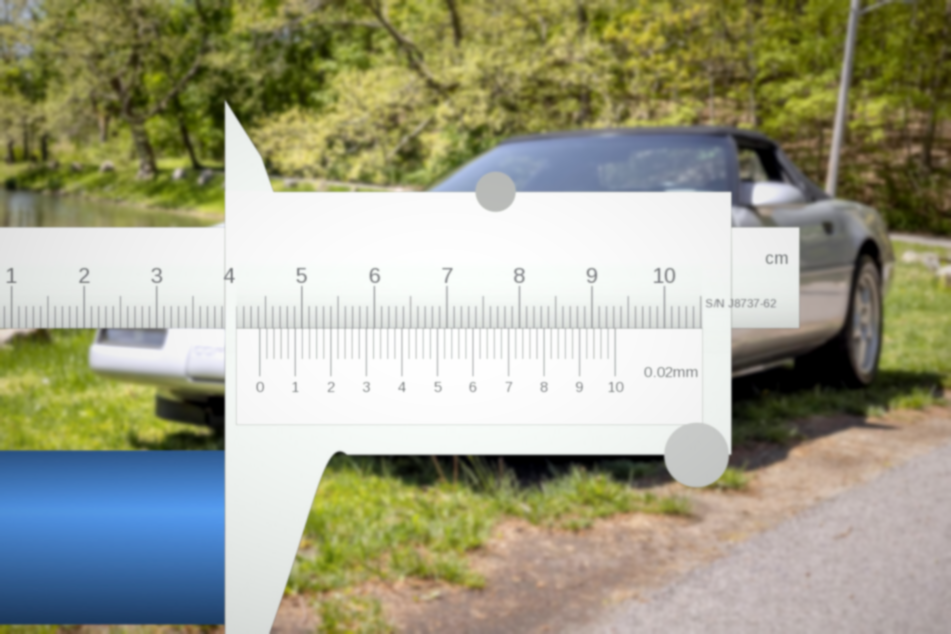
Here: 44.2 mm
